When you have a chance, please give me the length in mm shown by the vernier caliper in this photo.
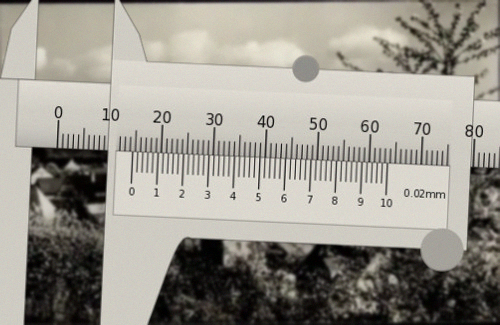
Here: 14.5 mm
